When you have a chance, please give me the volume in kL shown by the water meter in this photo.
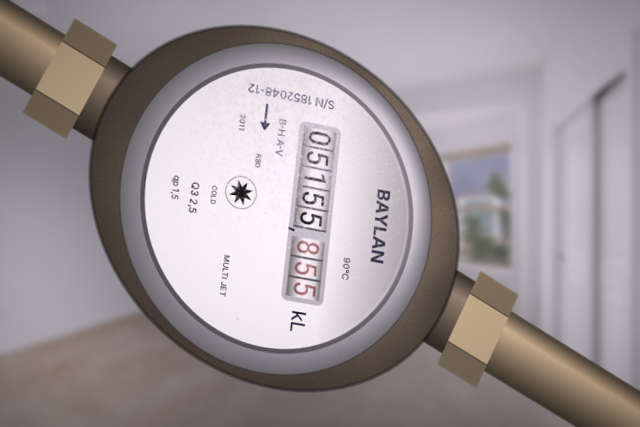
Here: 5155.855 kL
